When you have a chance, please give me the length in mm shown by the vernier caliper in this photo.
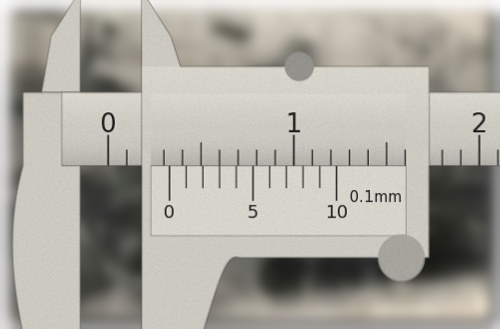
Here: 3.3 mm
